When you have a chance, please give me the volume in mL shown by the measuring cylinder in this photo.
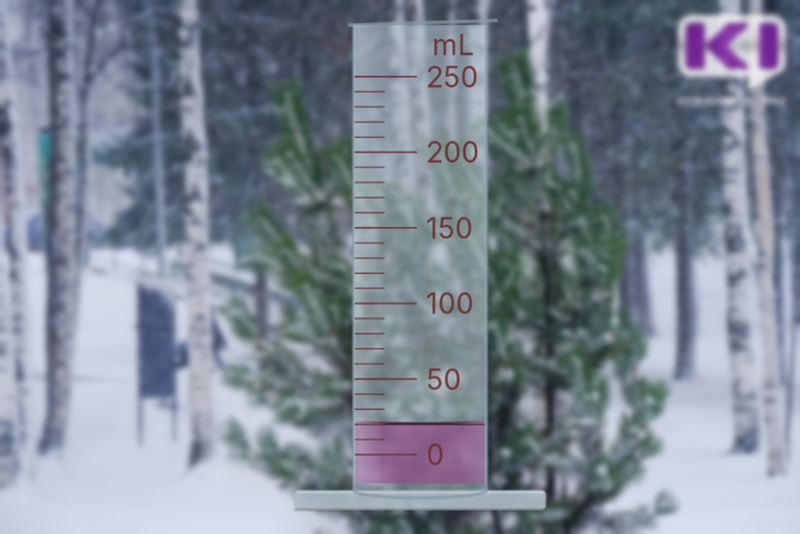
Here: 20 mL
